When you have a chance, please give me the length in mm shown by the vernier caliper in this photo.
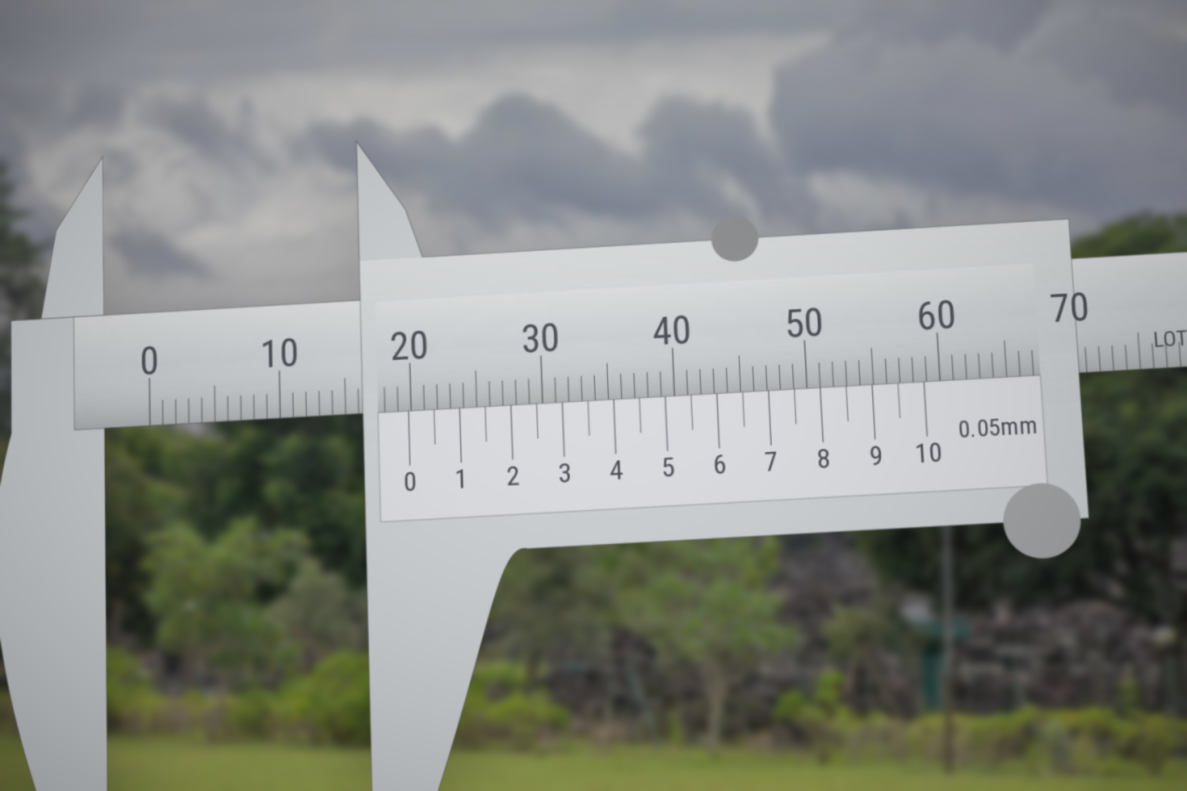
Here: 19.8 mm
